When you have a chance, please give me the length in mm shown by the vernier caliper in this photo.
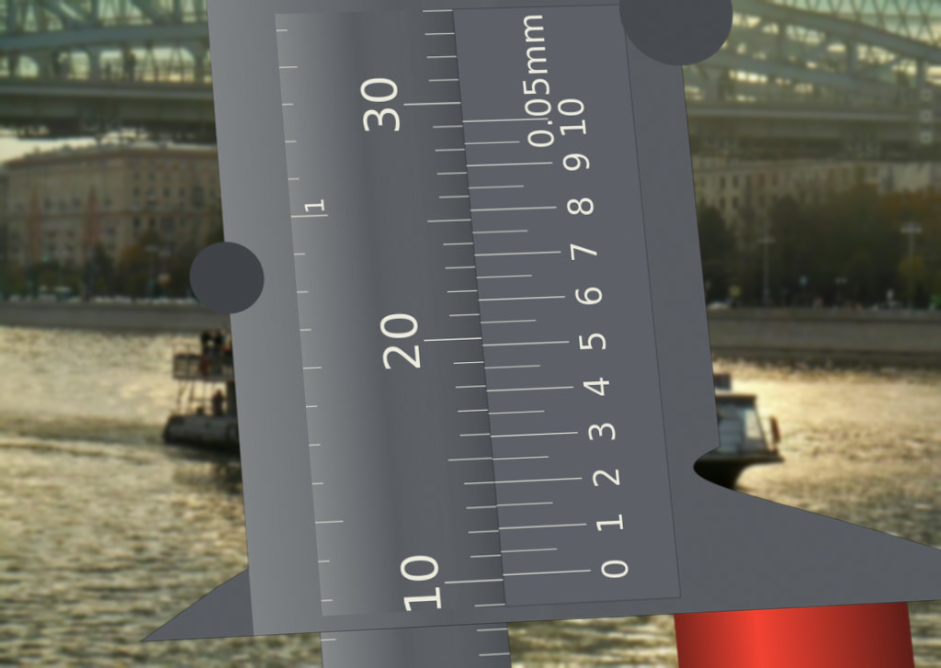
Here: 10.20 mm
